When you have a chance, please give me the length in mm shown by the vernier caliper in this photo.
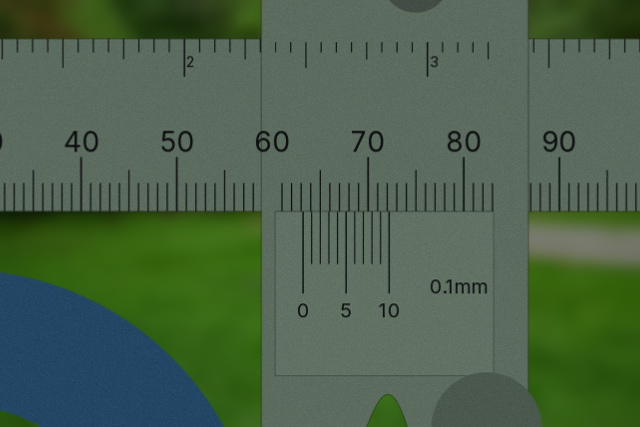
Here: 63.2 mm
